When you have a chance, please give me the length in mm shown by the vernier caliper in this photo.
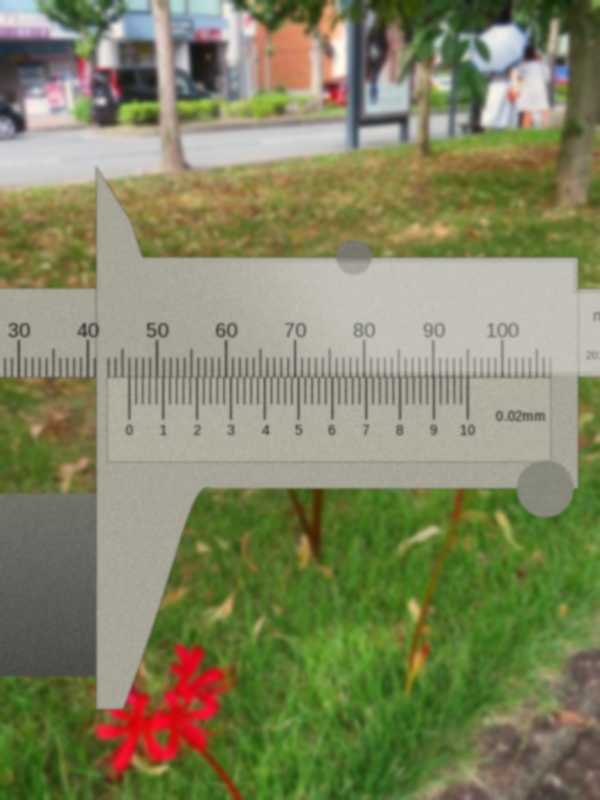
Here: 46.0 mm
